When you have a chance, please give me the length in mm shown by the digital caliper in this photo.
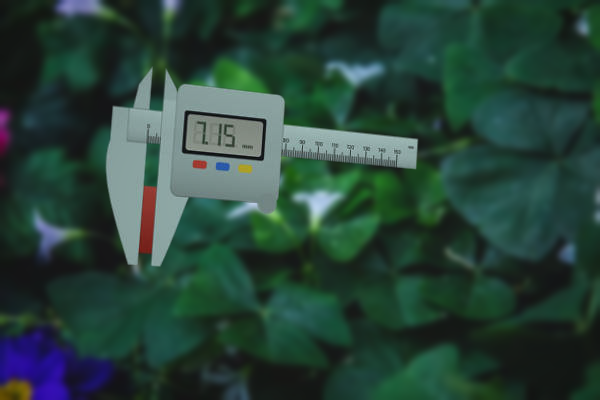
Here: 7.15 mm
